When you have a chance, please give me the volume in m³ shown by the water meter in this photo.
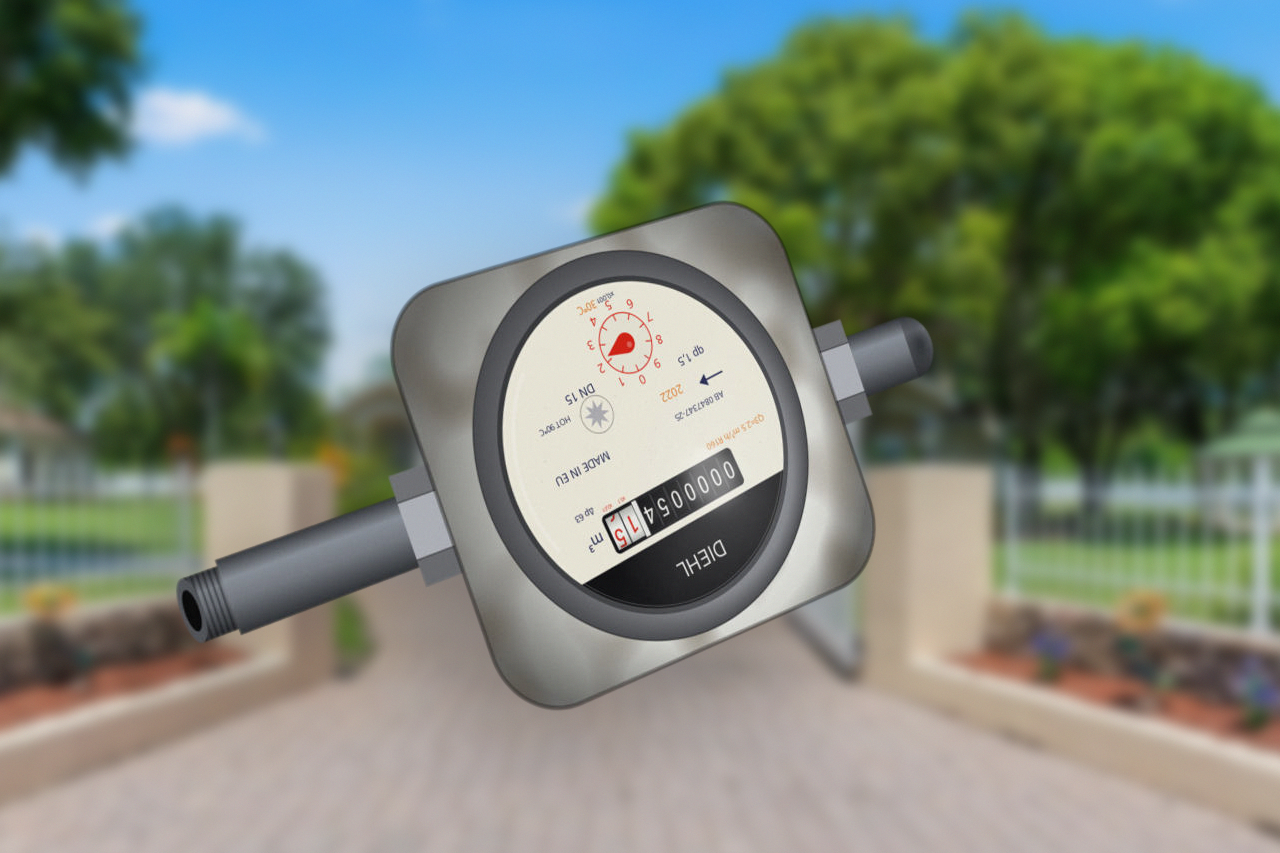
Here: 54.152 m³
